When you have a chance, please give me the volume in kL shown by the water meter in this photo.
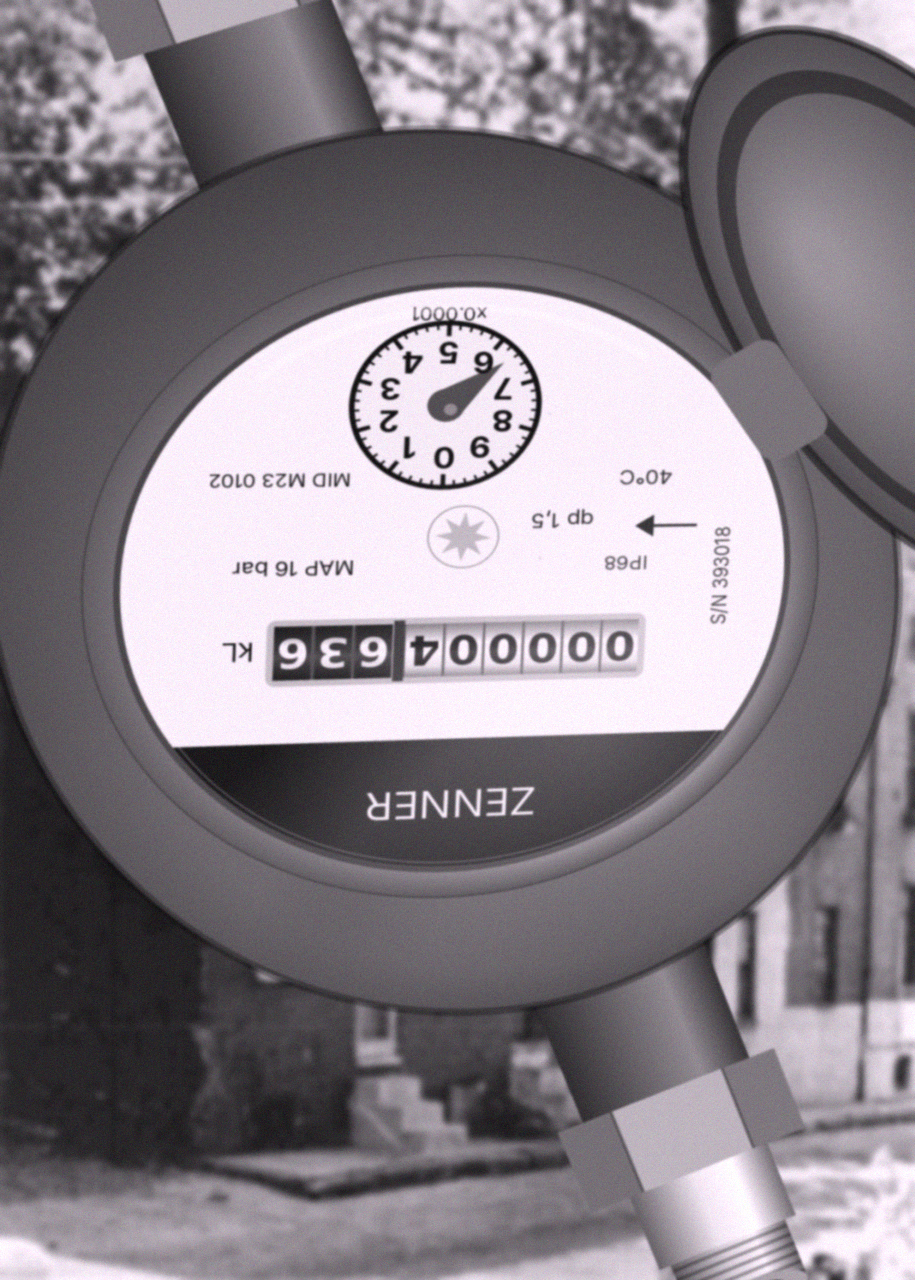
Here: 4.6366 kL
